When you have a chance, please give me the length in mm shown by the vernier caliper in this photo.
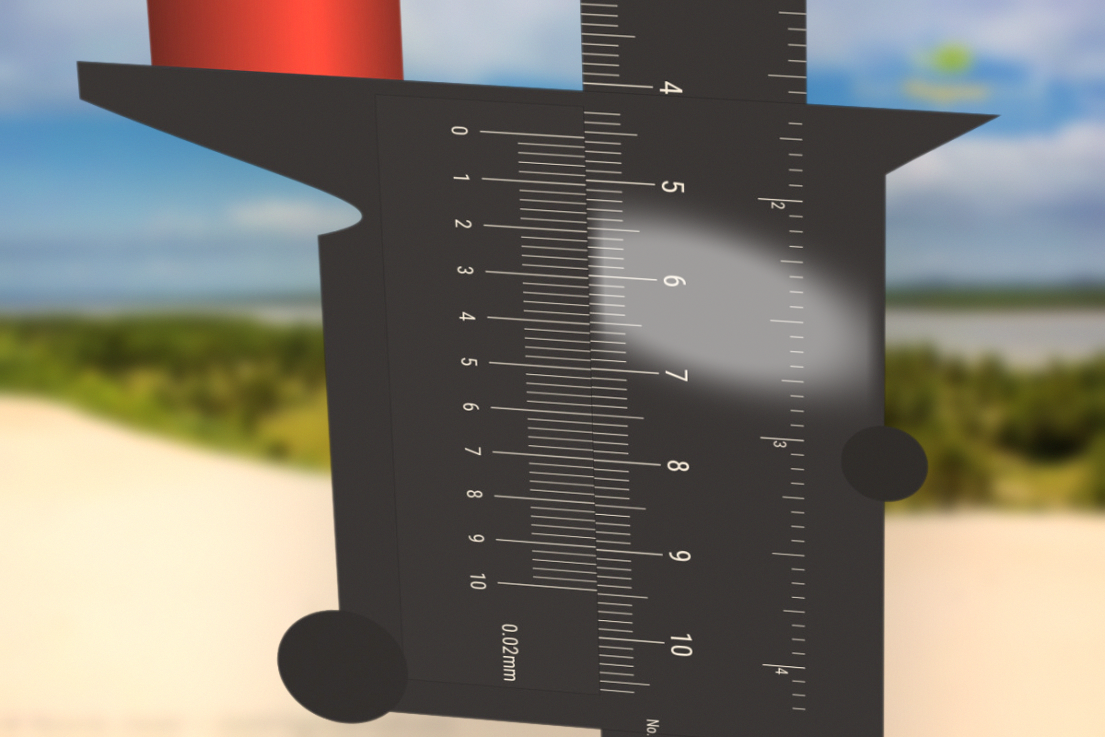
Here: 45.6 mm
